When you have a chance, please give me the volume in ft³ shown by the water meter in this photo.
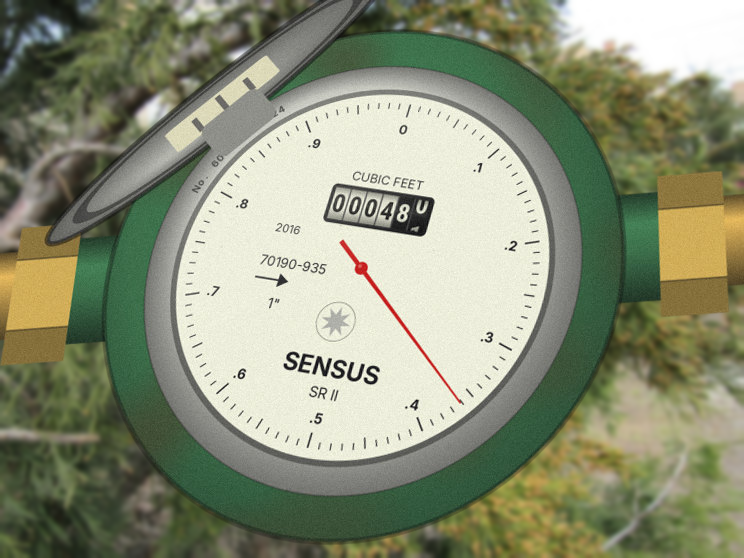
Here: 480.36 ft³
